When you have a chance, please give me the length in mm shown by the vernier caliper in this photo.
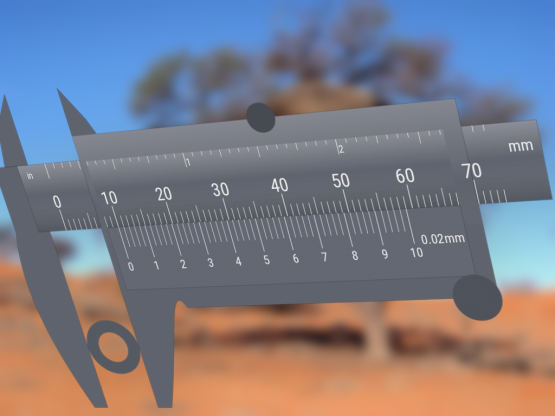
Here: 10.0 mm
